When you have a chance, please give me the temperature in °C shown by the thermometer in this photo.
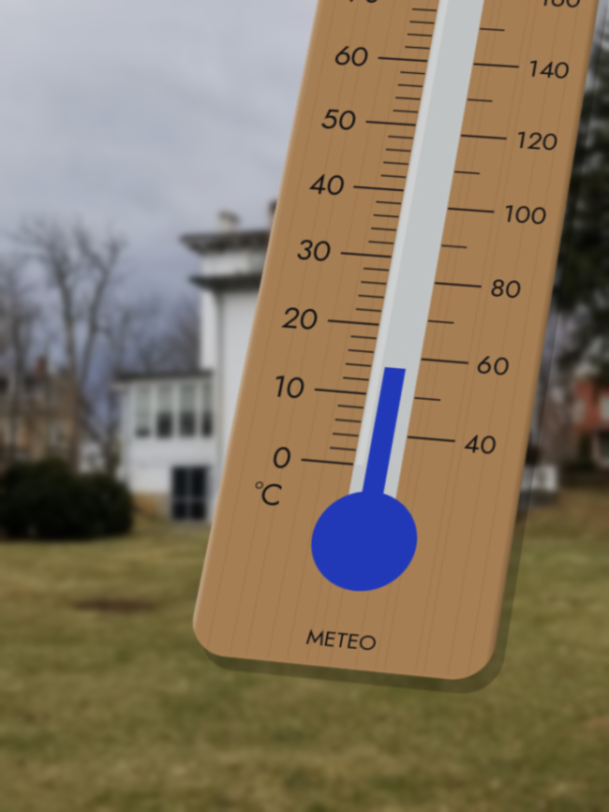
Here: 14 °C
